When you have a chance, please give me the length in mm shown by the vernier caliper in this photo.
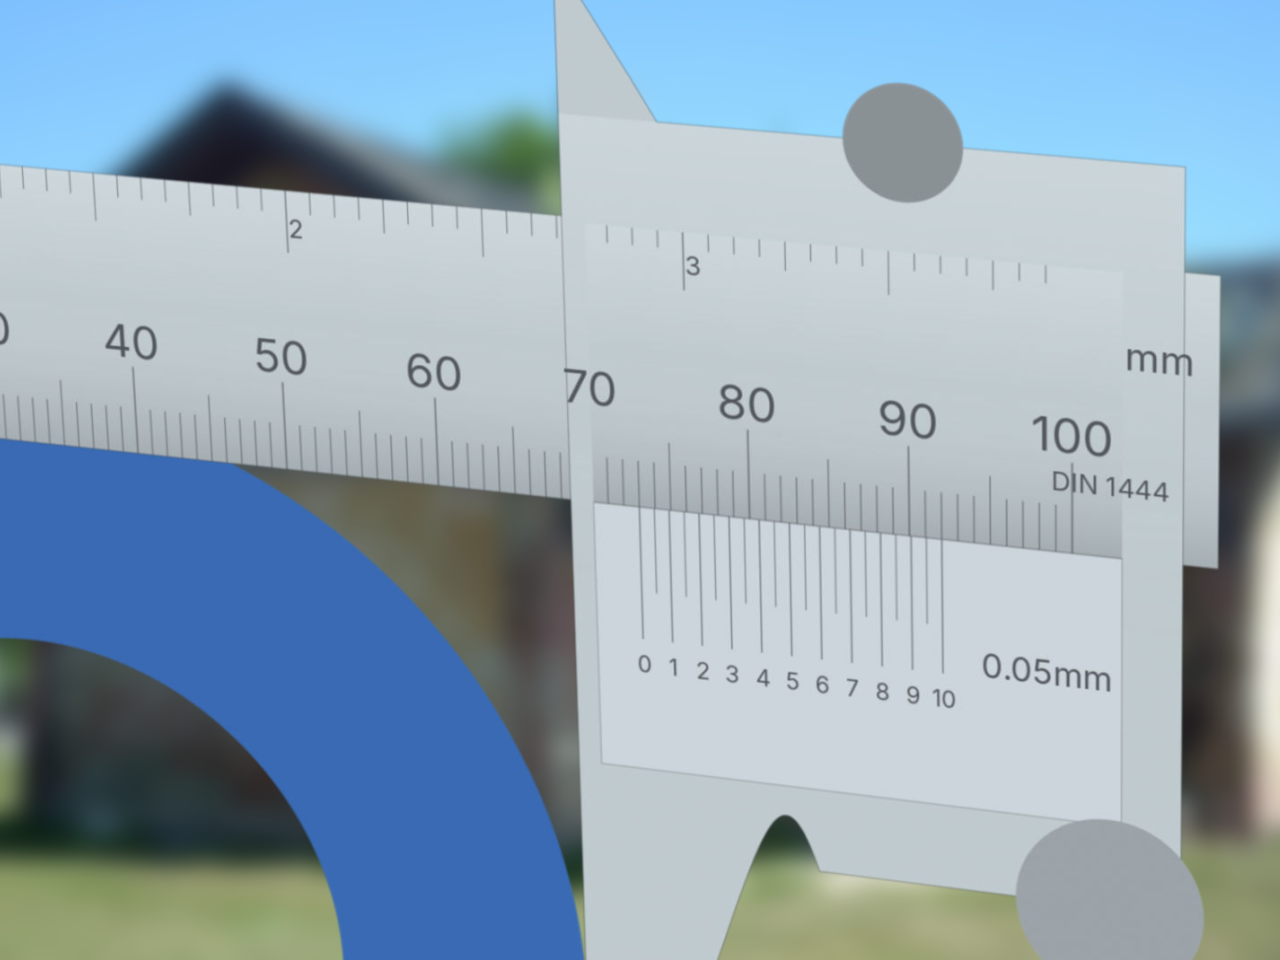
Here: 73.0 mm
